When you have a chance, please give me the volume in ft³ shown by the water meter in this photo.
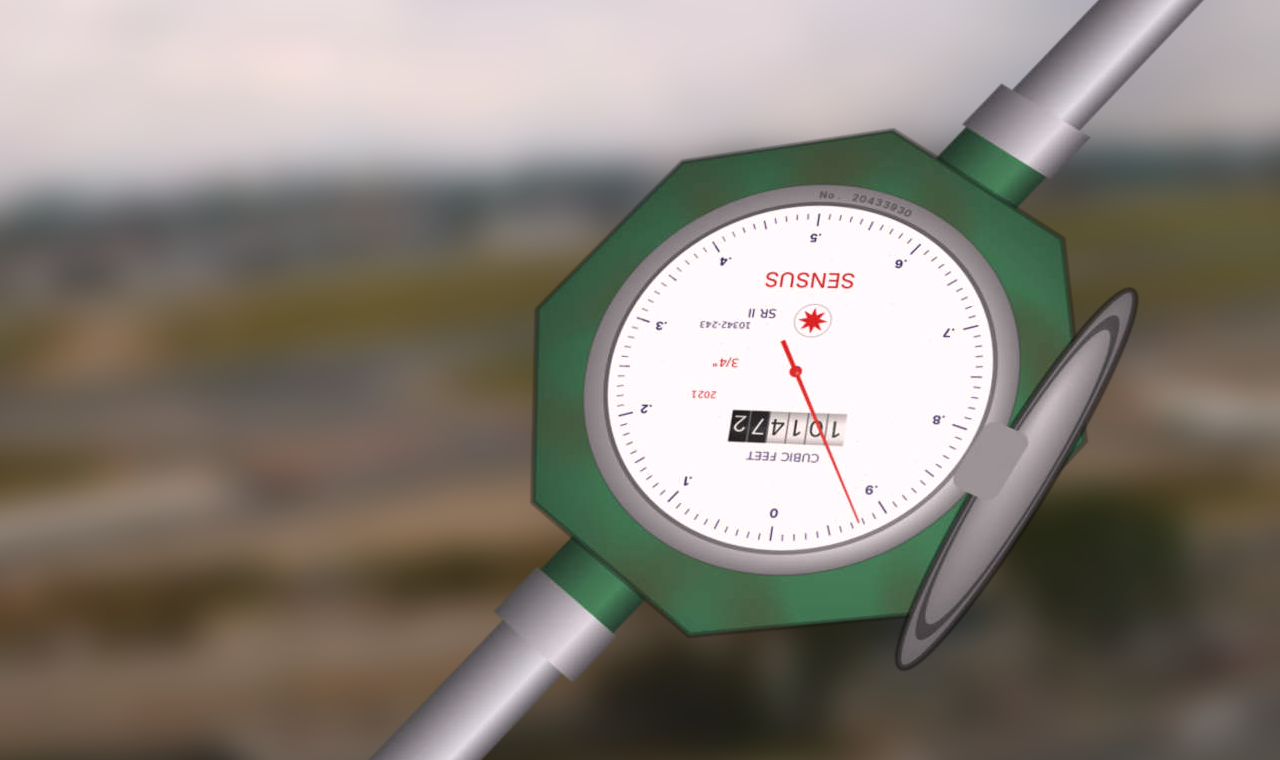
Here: 101471.92 ft³
